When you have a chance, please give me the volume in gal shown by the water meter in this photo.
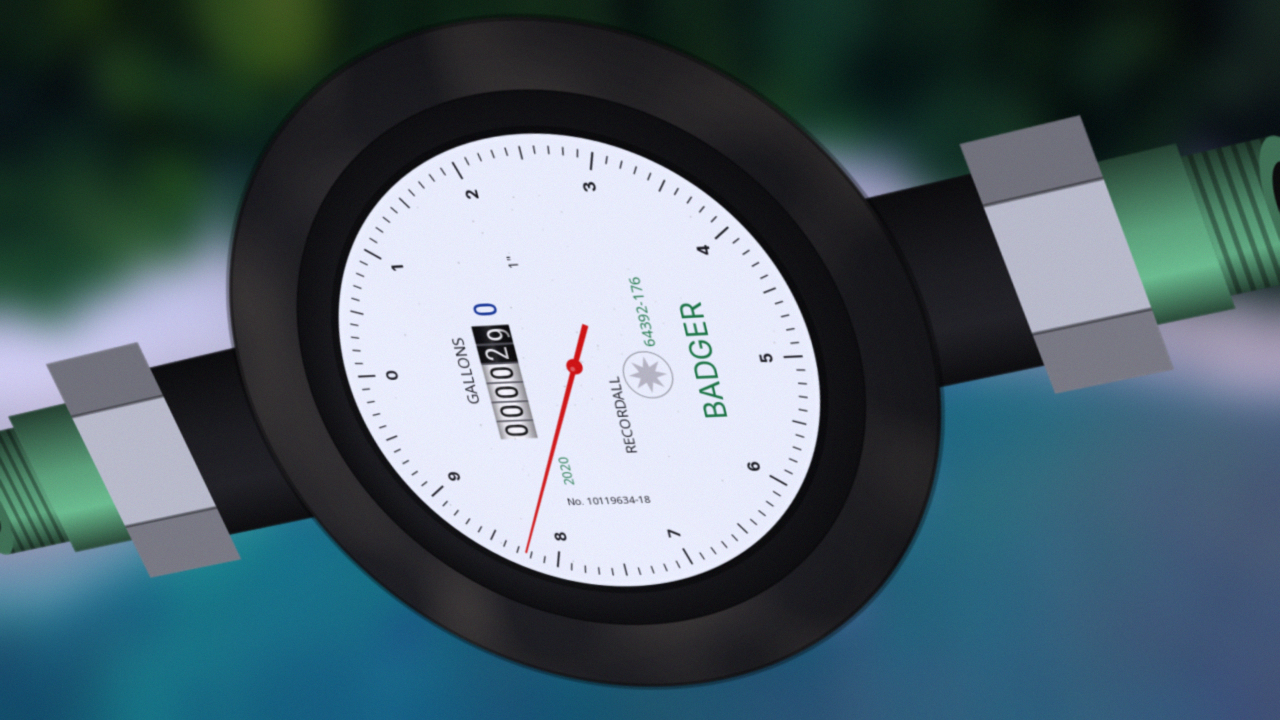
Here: 288.2 gal
